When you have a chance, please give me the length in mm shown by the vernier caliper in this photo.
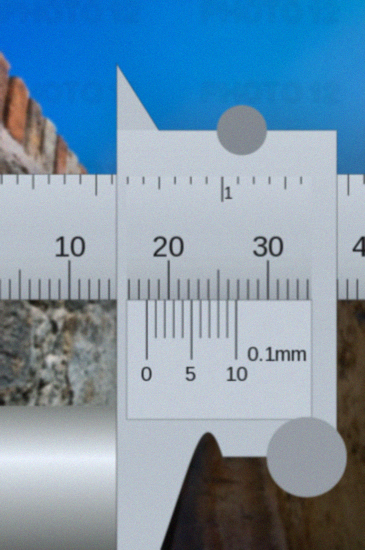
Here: 17.8 mm
